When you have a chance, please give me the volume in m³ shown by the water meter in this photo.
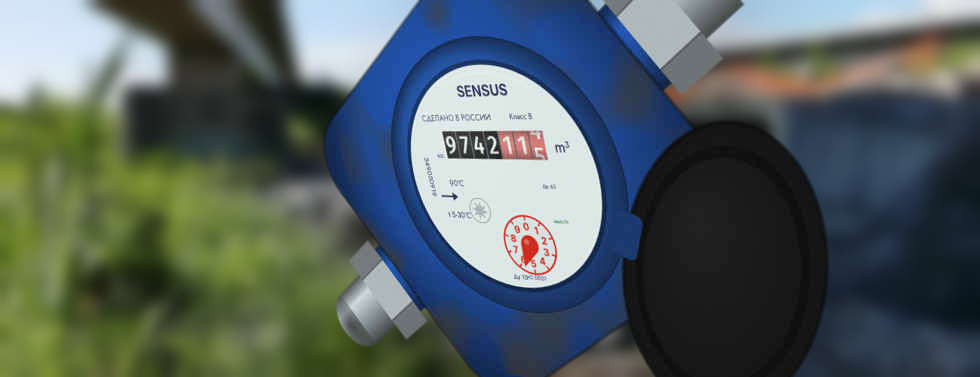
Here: 9742.1145 m³
